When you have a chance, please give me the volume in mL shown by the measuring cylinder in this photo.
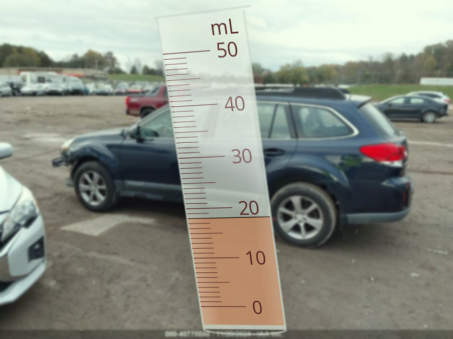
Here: 18 mL
